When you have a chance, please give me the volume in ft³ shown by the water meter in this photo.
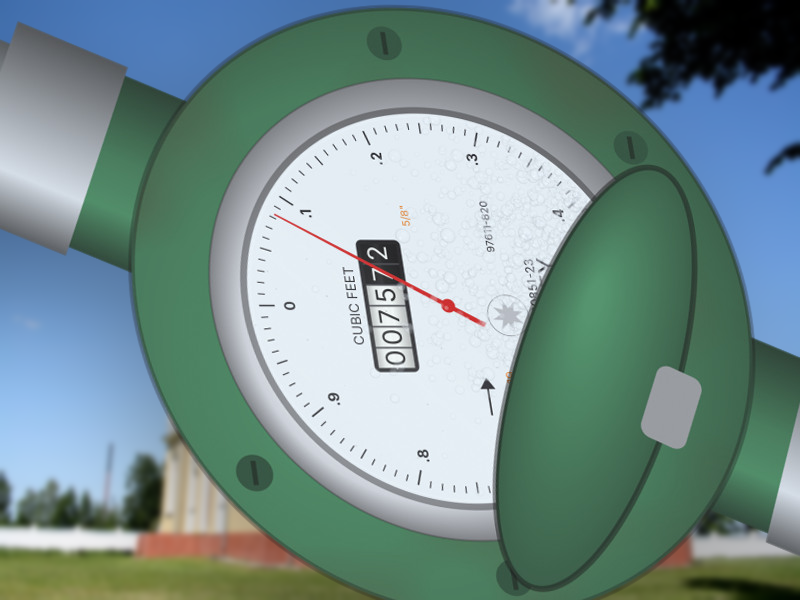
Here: 7572.08 ft³
